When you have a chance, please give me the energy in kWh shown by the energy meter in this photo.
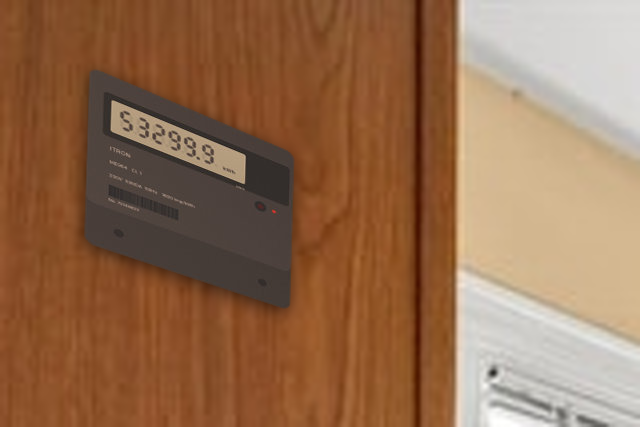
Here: 53299.9 kWh
